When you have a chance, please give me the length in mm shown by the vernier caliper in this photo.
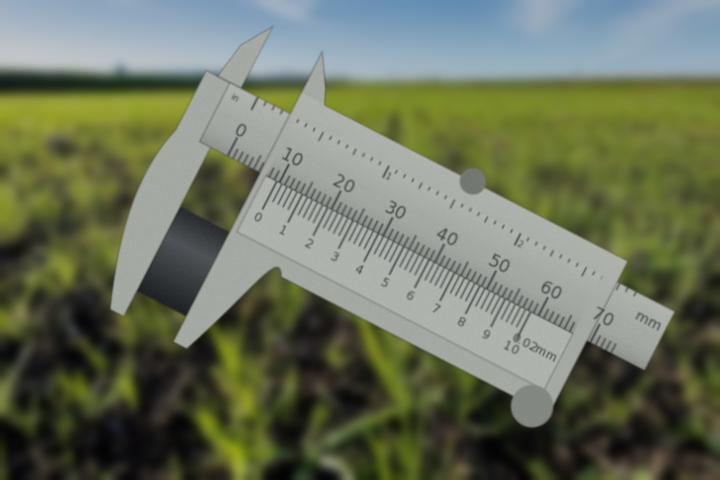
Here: 9.5 mm
